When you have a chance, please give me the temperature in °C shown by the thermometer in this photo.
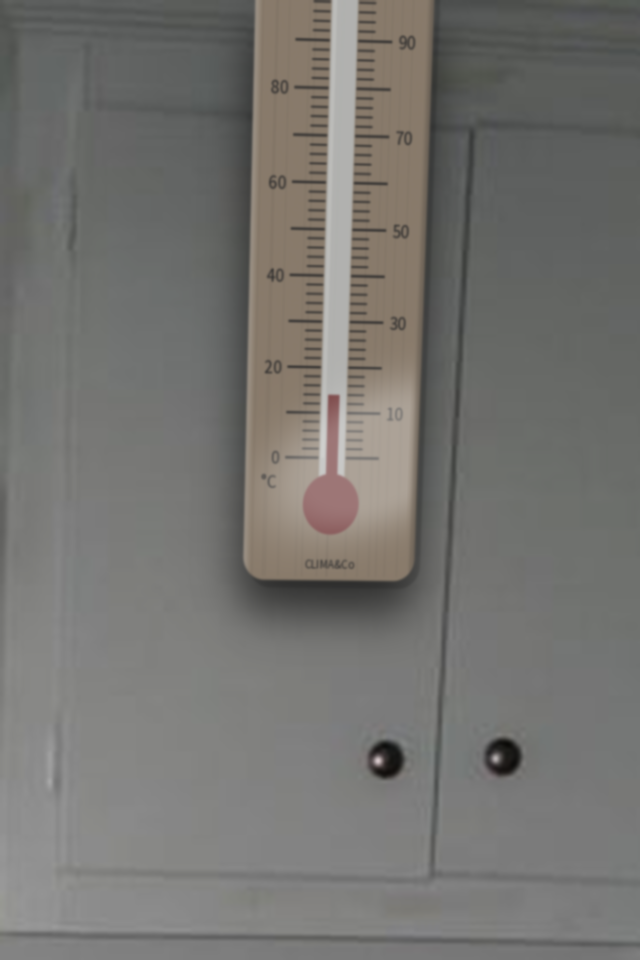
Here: 14 °C
